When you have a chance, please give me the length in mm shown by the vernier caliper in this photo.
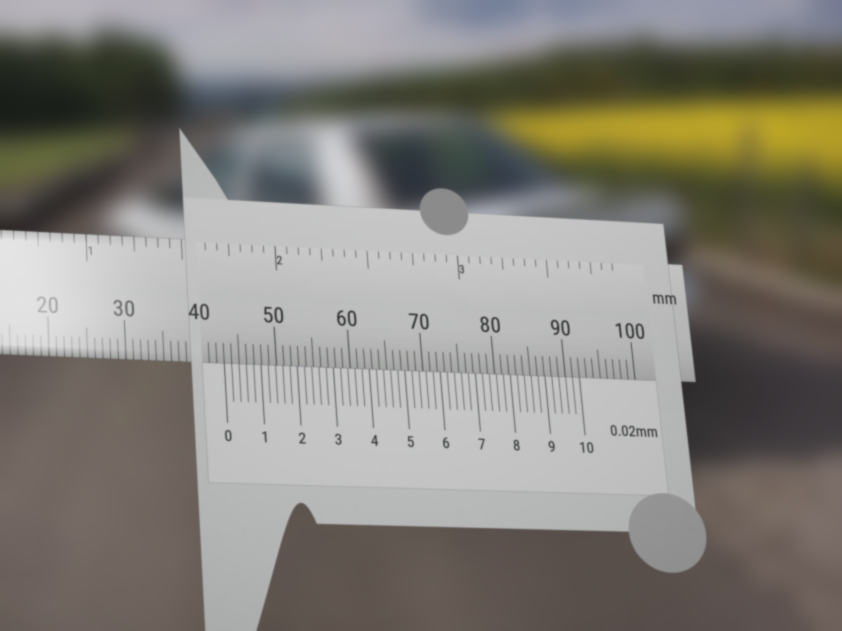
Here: 43.0 mm
